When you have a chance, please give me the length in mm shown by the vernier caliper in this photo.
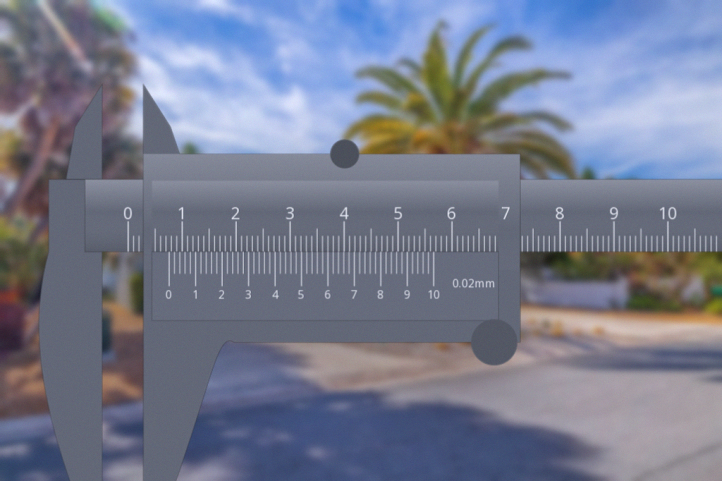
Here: 7.6 mm
